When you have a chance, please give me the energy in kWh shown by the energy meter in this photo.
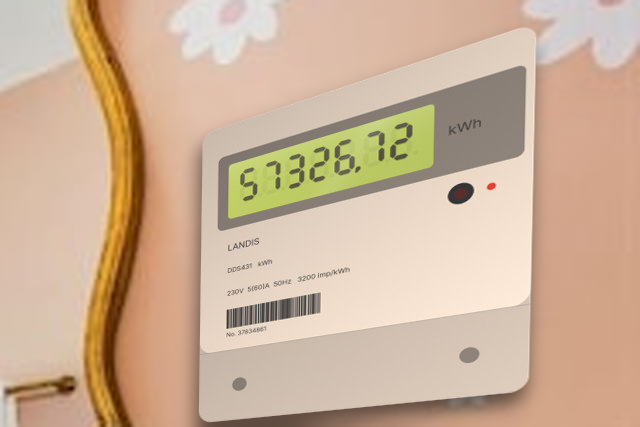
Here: 57326.72 kWh
